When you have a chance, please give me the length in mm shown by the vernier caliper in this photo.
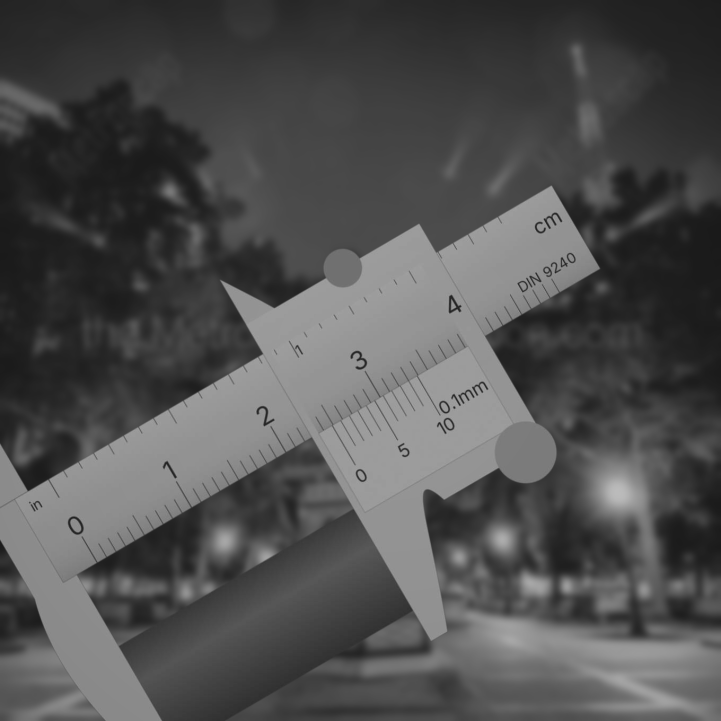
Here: 24.9 mm
